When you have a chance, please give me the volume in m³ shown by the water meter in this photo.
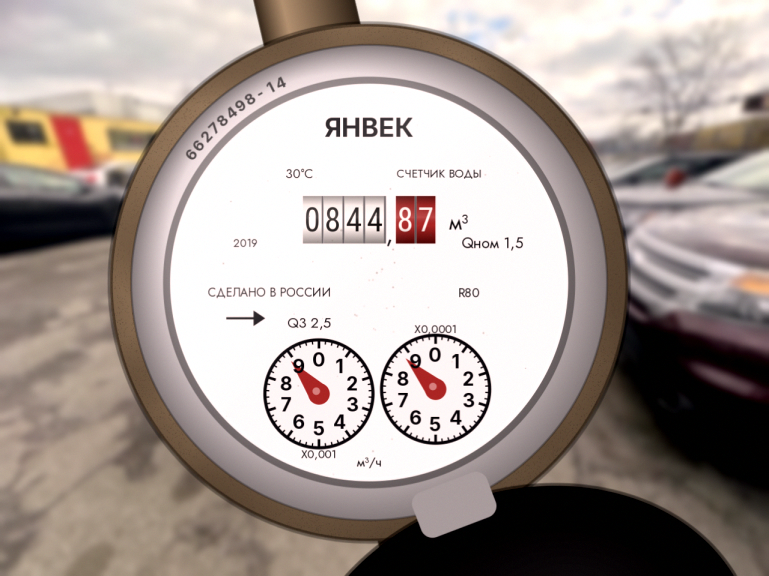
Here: 844.8788 m³
